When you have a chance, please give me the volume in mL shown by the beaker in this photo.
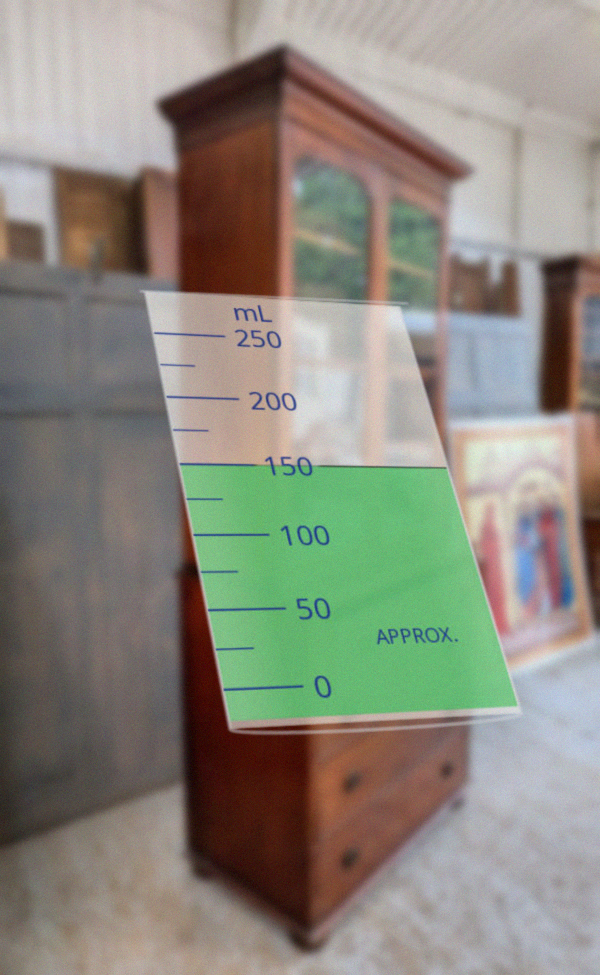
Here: 150 mL
